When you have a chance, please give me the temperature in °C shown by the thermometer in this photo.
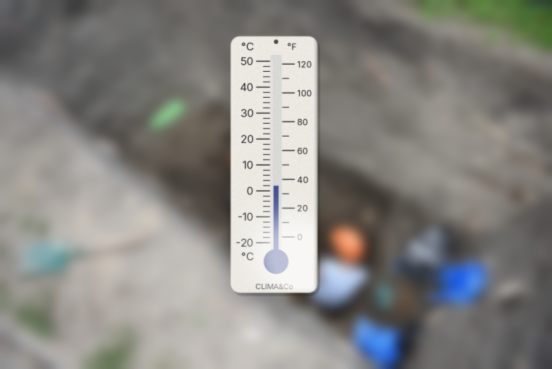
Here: 2 °C
